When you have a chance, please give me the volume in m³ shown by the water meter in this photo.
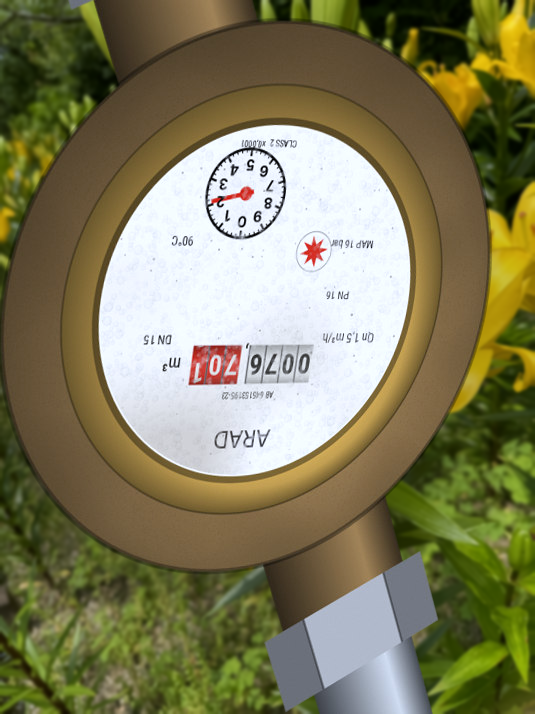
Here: 76.7012 m³
